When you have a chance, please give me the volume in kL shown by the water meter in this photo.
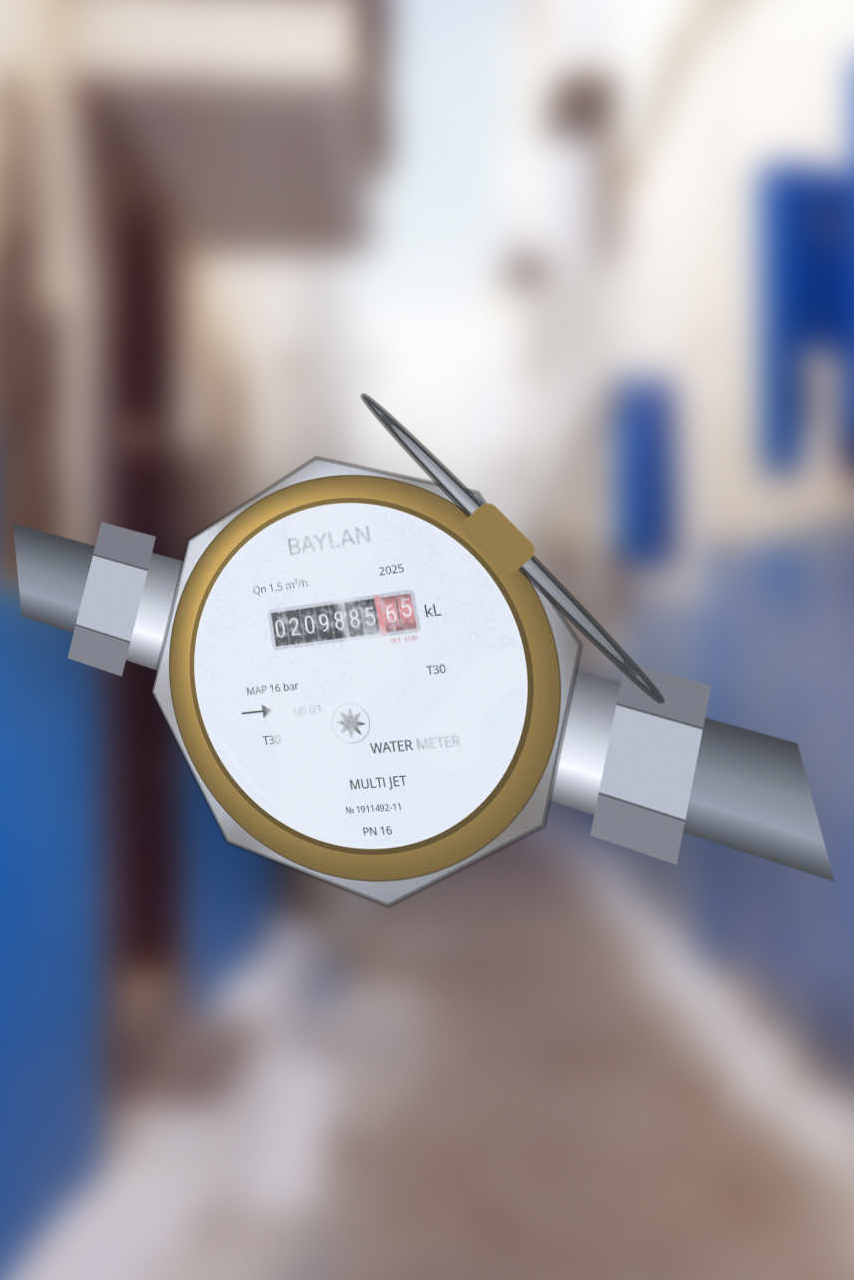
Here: 209885.65 kL
